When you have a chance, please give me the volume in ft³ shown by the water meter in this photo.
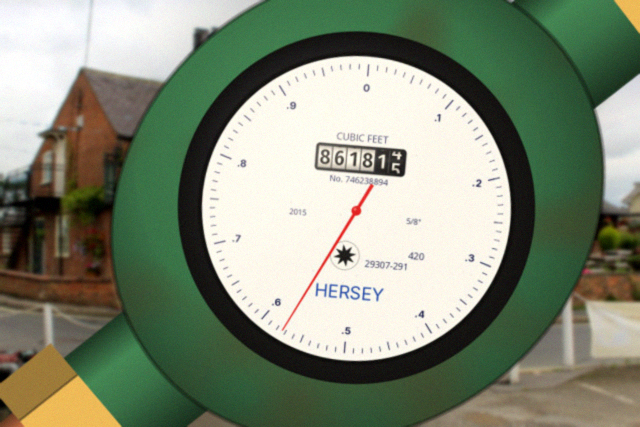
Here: 861814.57 ft³
